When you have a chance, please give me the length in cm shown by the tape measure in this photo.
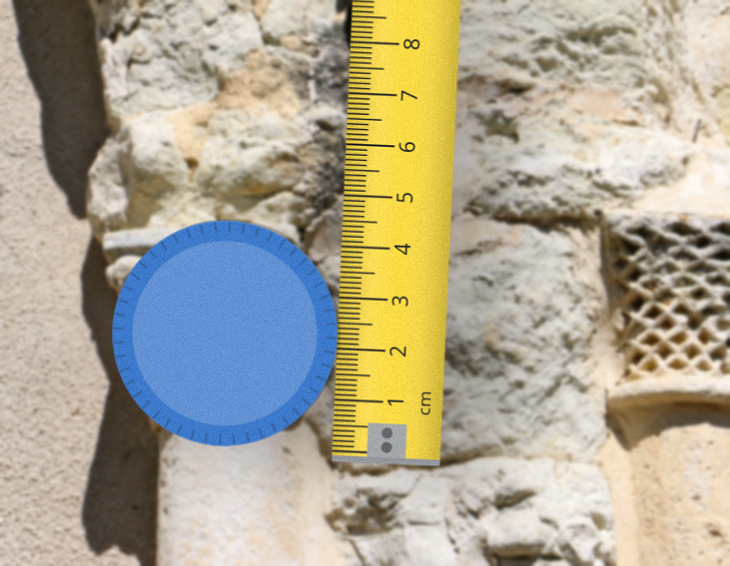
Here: 4.4 cm
